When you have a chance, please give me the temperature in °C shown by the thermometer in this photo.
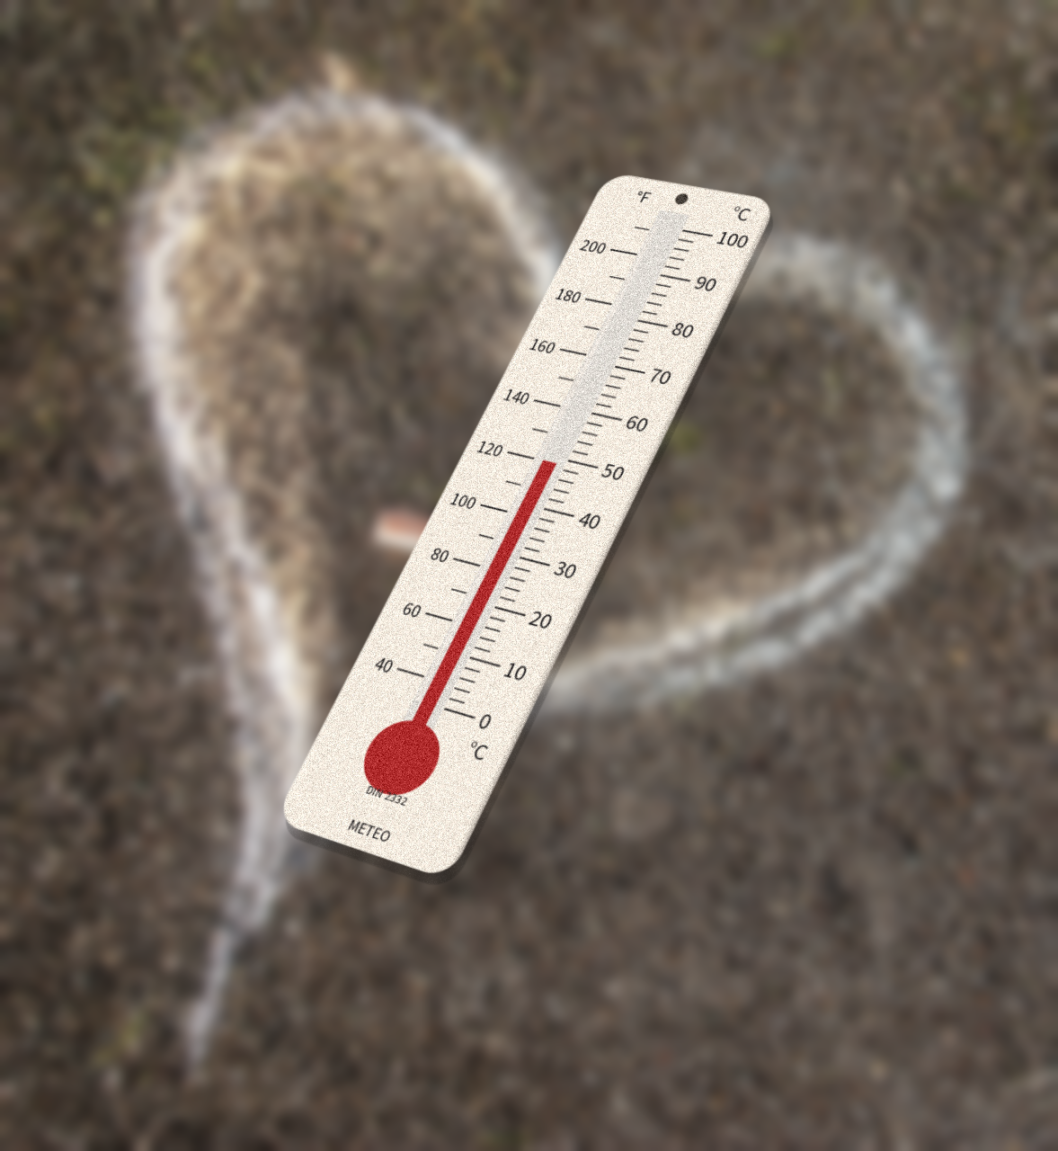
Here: 49 °C
